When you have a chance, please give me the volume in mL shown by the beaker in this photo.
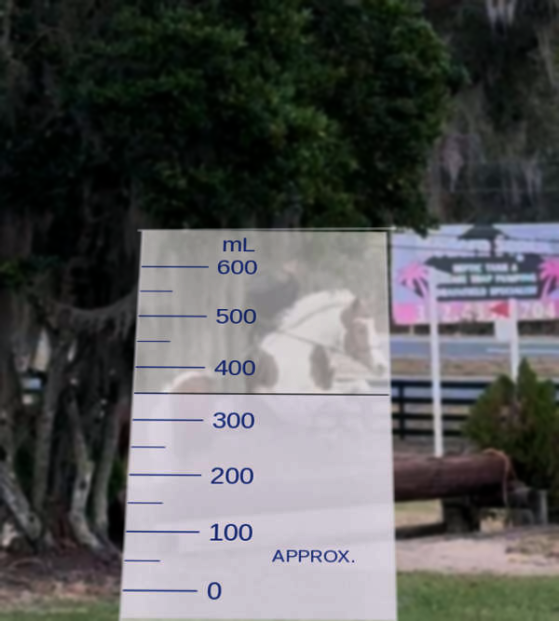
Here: 350 mL
